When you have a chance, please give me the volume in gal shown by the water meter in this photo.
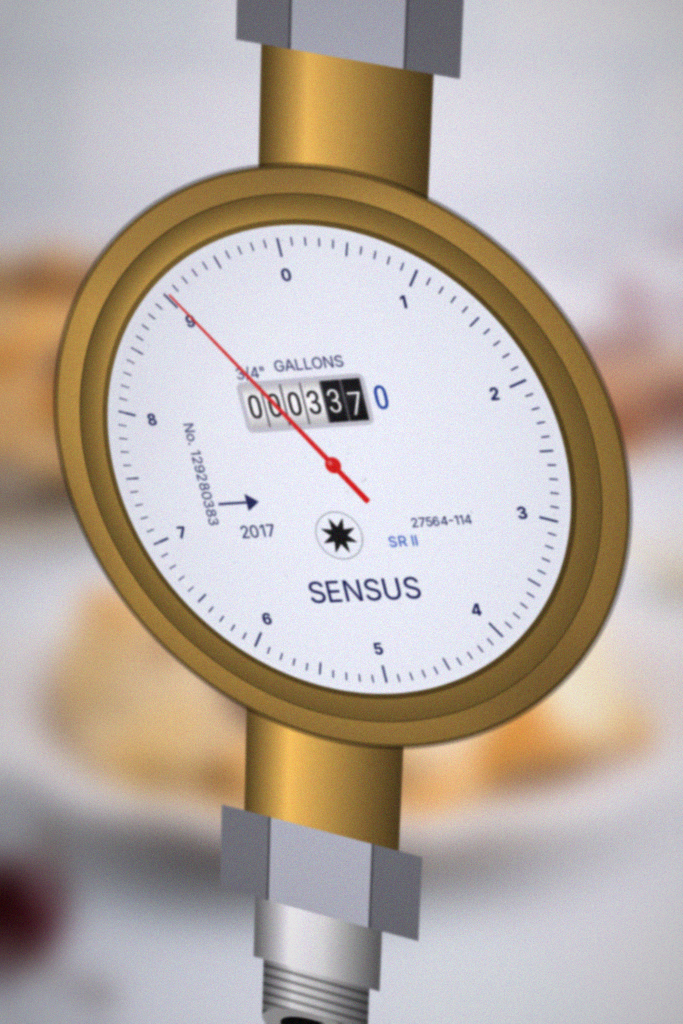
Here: 3369.0 gal
